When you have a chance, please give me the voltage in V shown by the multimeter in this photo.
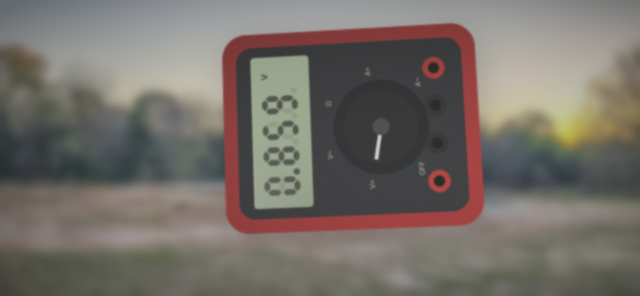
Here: 0.859 V
